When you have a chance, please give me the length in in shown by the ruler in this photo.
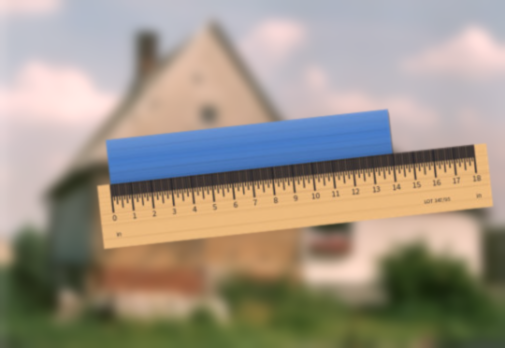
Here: 14 in
